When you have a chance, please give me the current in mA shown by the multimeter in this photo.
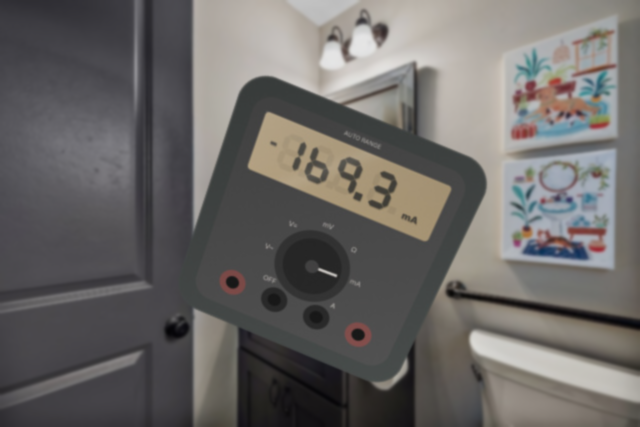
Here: -169.3 mA
